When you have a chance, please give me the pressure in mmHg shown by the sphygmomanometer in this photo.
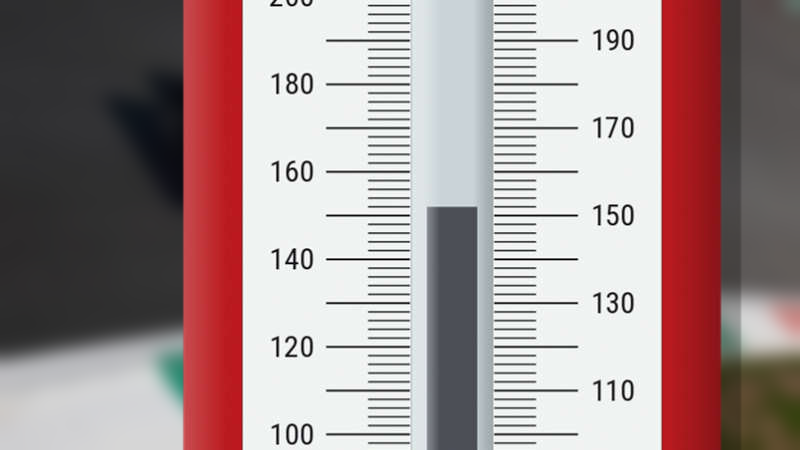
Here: 152 mmHg
